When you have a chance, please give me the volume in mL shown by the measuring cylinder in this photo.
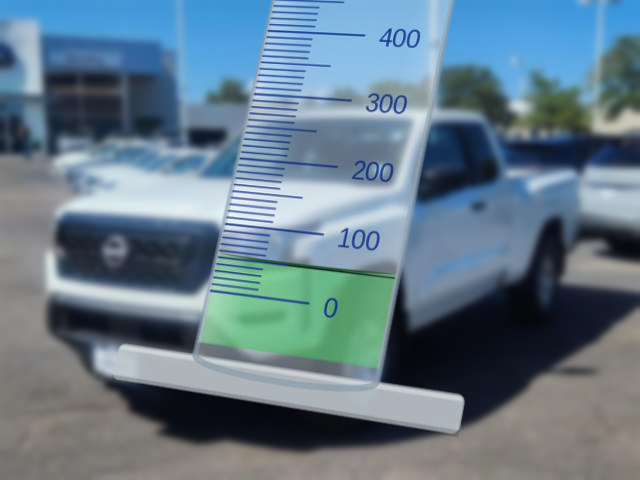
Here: 50 mL
